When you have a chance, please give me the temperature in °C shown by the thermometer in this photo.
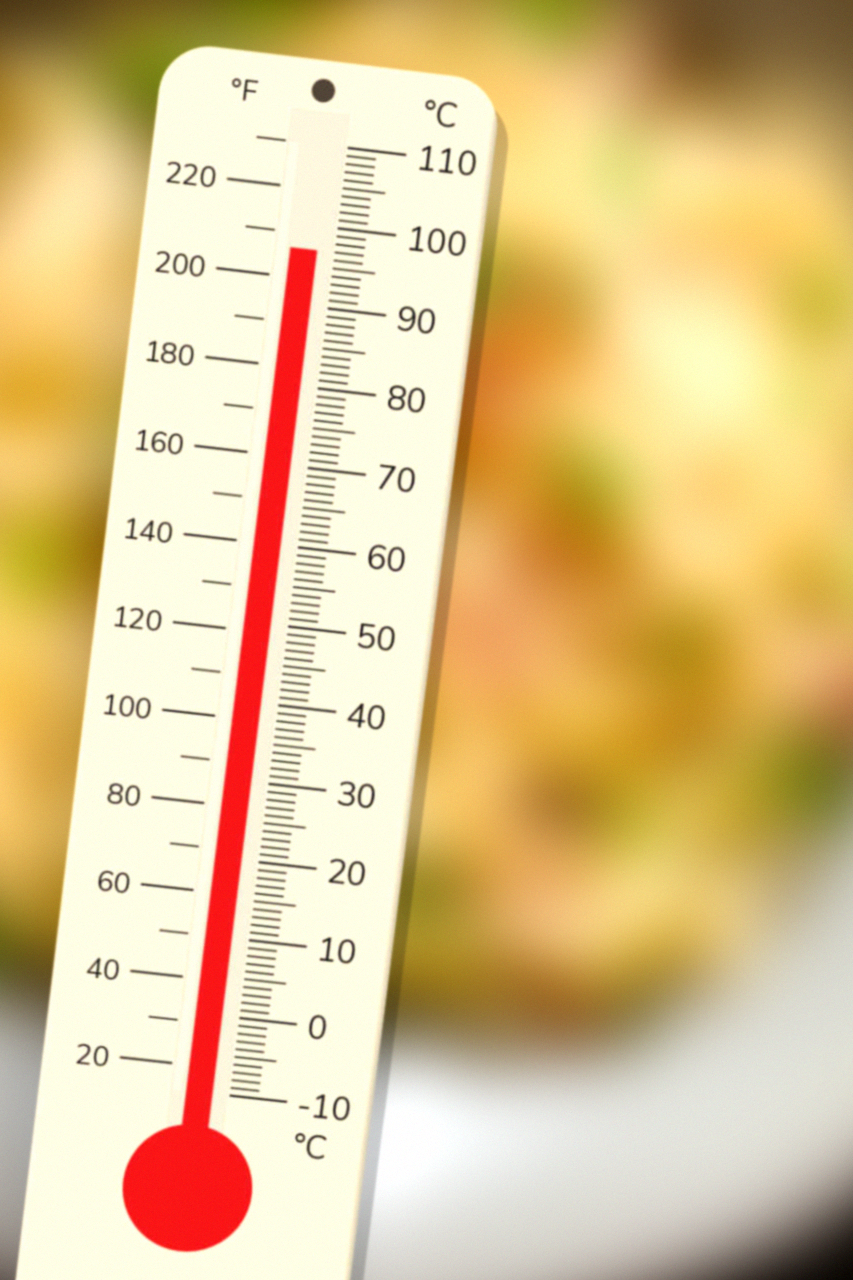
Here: 97 °C
